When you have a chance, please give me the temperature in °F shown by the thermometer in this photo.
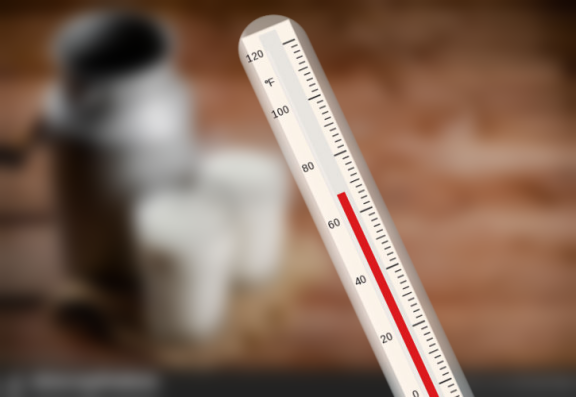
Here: 68 °F
